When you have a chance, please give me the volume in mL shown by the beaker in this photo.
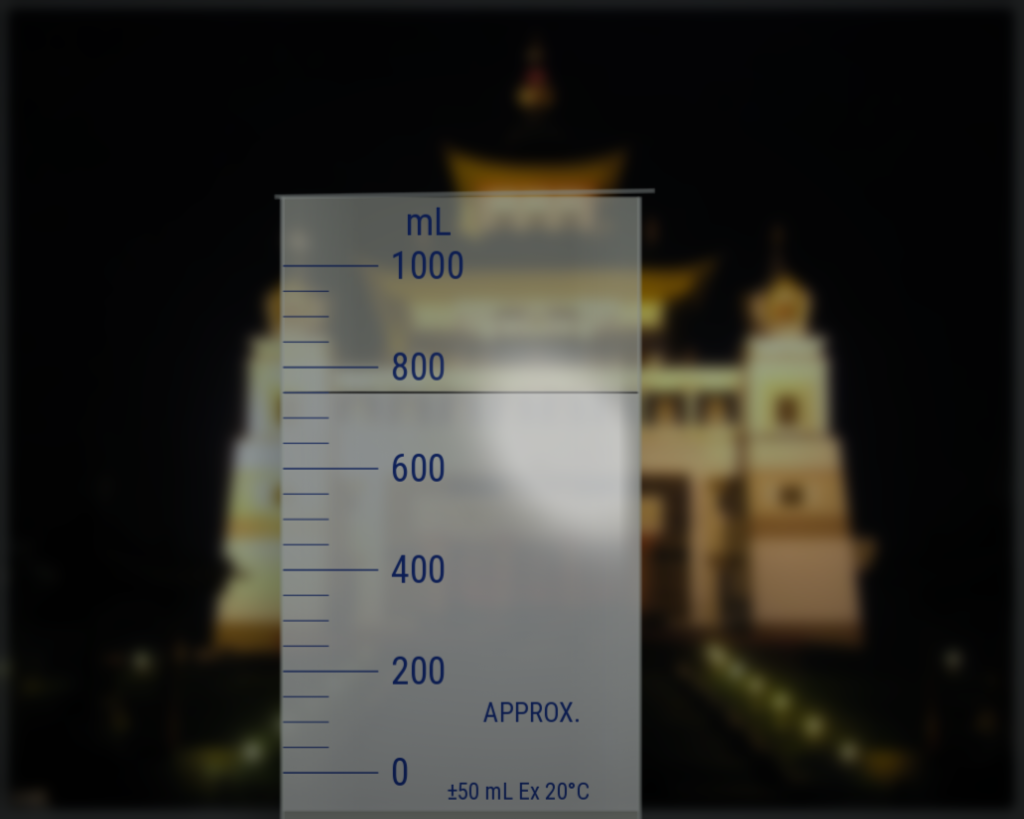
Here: 750 mL
